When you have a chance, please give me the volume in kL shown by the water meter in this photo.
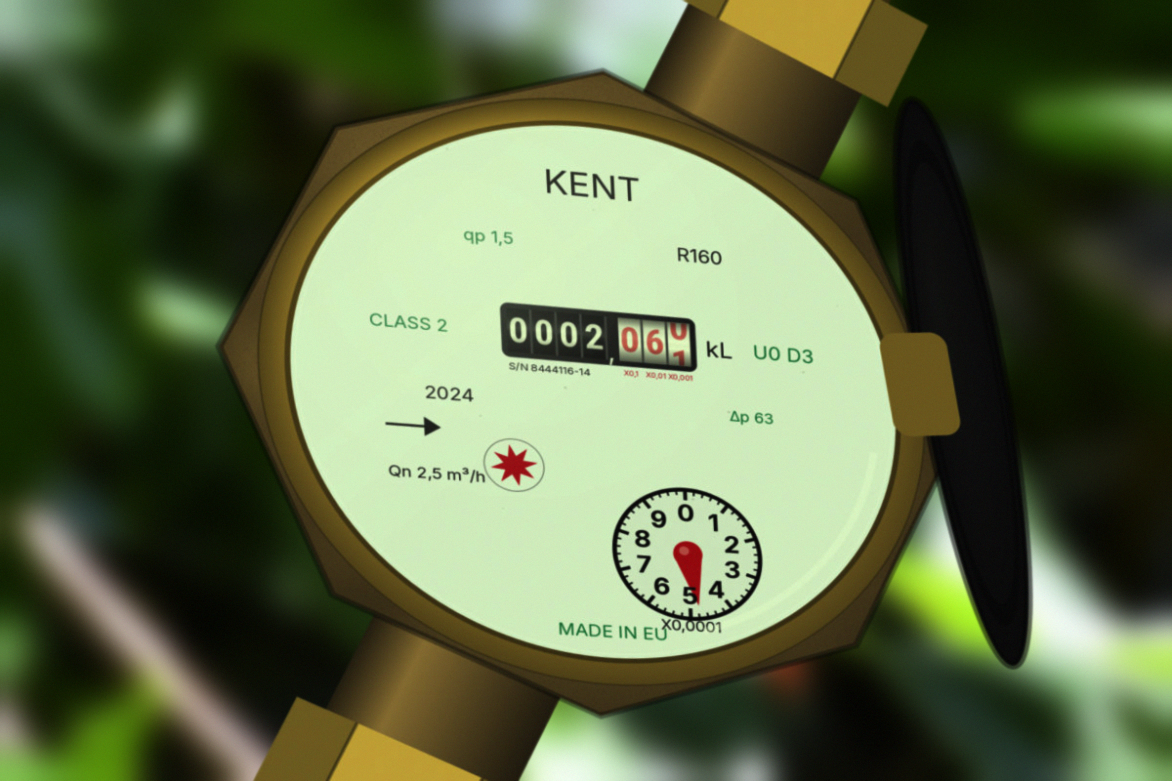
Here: 2.0604 kL
